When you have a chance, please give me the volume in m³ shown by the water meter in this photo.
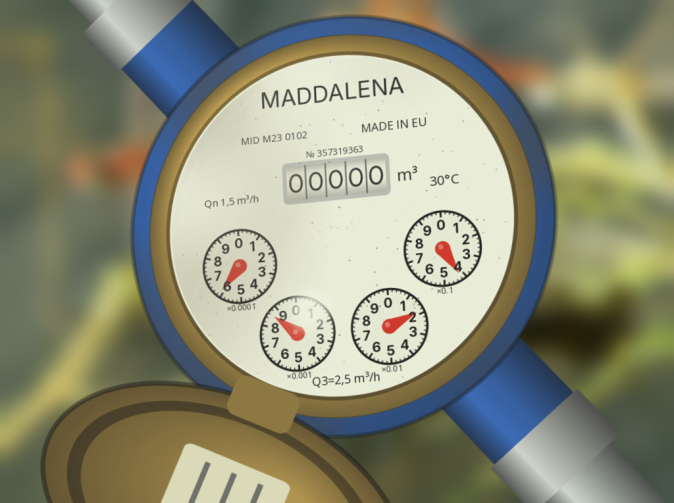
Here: 0.4186 m³
